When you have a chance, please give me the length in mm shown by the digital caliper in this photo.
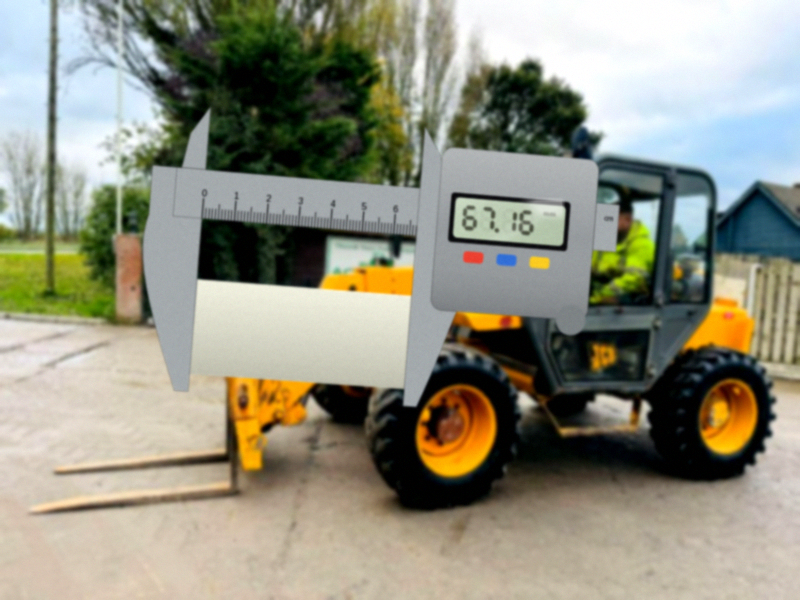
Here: 67.16 mm
